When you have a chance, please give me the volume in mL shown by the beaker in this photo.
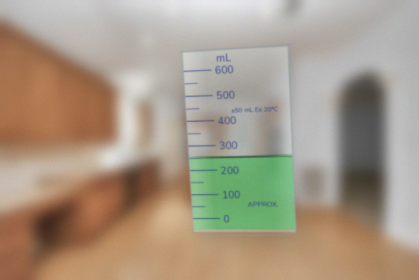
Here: 250 mL
